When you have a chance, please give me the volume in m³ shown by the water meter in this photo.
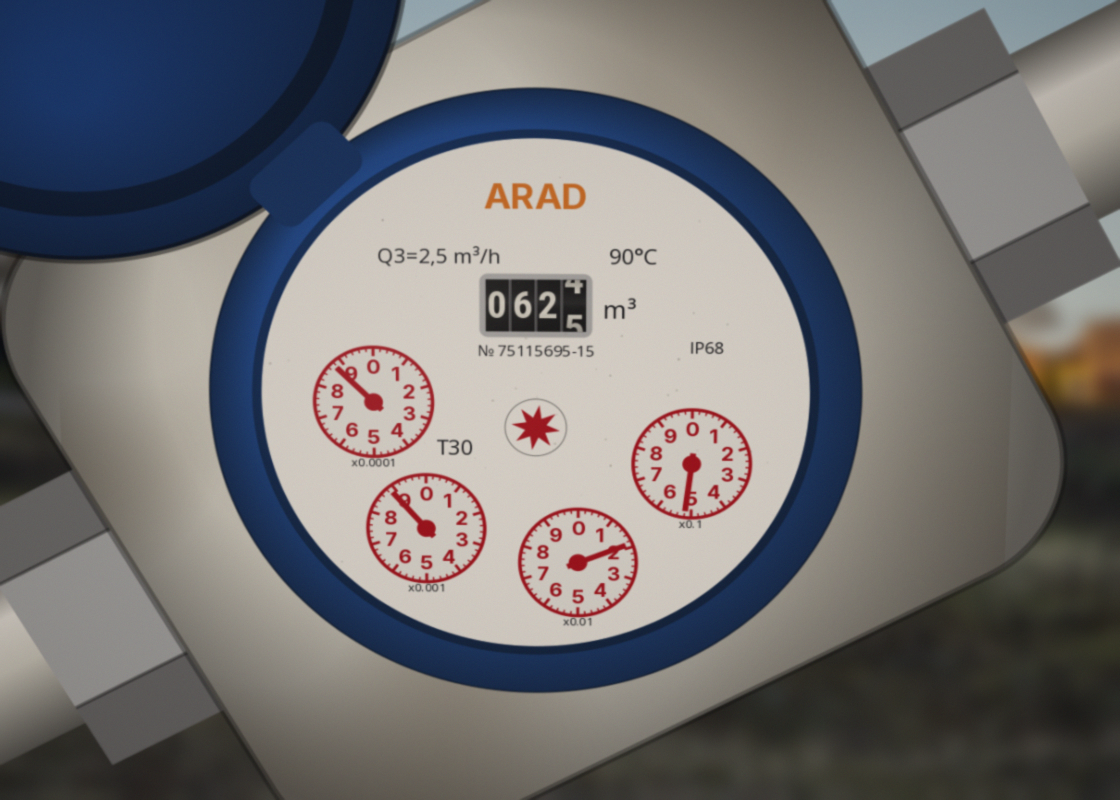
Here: 624.5188 m³
